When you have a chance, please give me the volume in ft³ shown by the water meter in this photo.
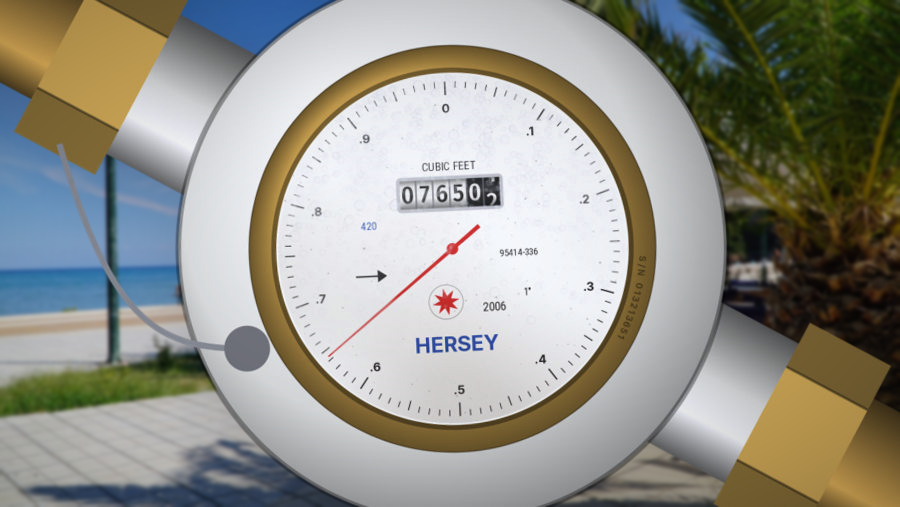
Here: 76501.64 ft³
